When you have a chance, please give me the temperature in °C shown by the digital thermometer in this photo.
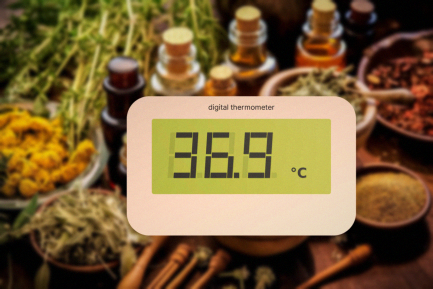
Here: 36.9 °C
